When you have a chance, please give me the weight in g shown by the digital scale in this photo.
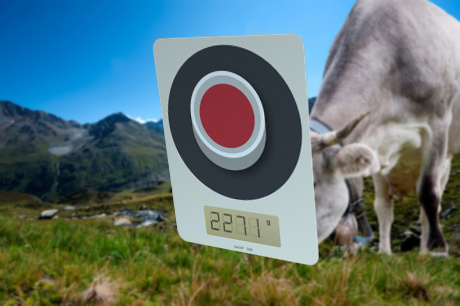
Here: 2271 g
